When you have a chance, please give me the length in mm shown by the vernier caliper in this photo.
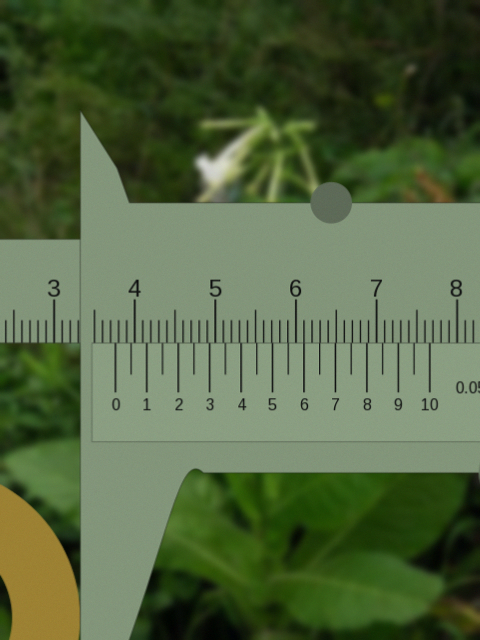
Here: 37.6 mm
